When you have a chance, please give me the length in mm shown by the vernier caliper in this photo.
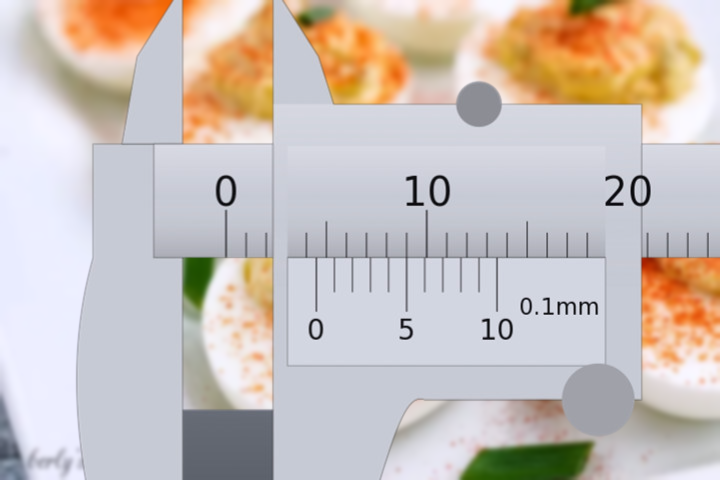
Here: 4.5 mm
